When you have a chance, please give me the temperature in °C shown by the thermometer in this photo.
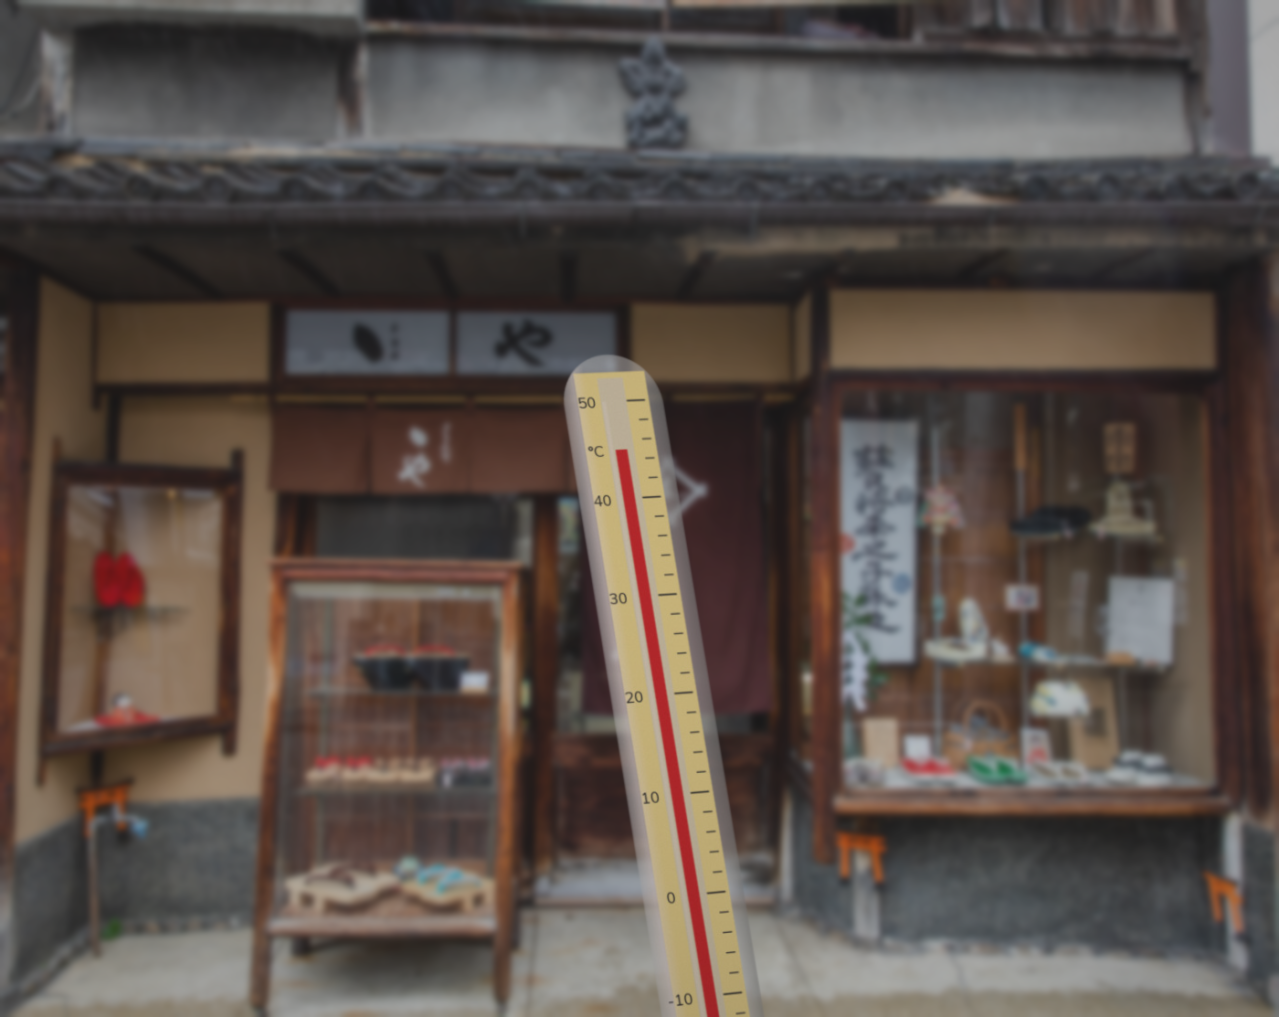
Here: 45 °C
